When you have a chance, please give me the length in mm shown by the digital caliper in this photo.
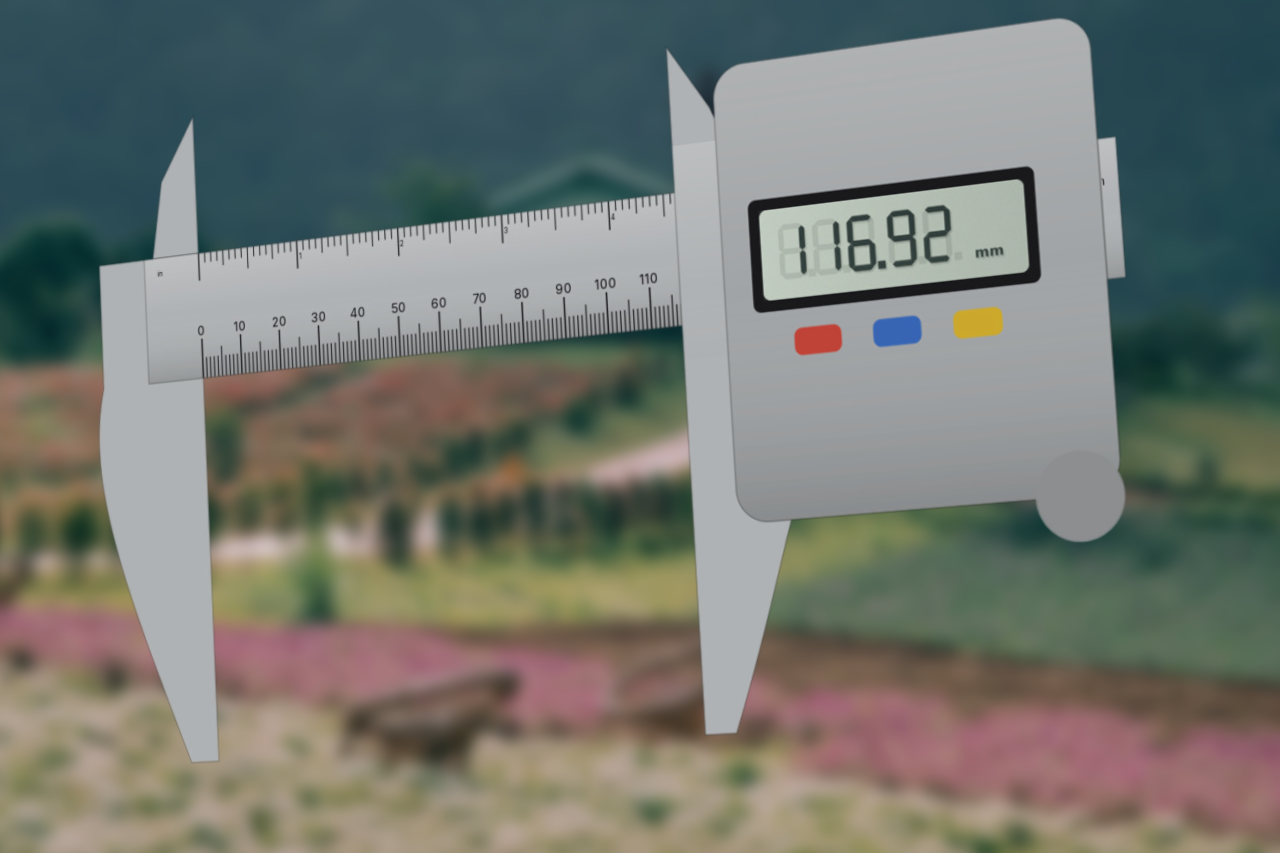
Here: 116.92 mm
